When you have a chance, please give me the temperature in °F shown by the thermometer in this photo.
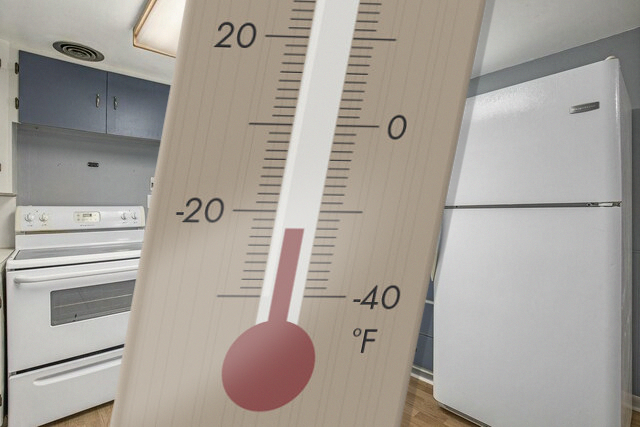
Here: -24 °F
